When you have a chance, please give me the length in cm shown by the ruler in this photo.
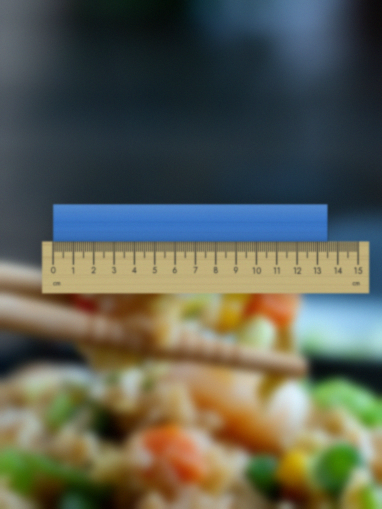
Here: 13.5 cm
